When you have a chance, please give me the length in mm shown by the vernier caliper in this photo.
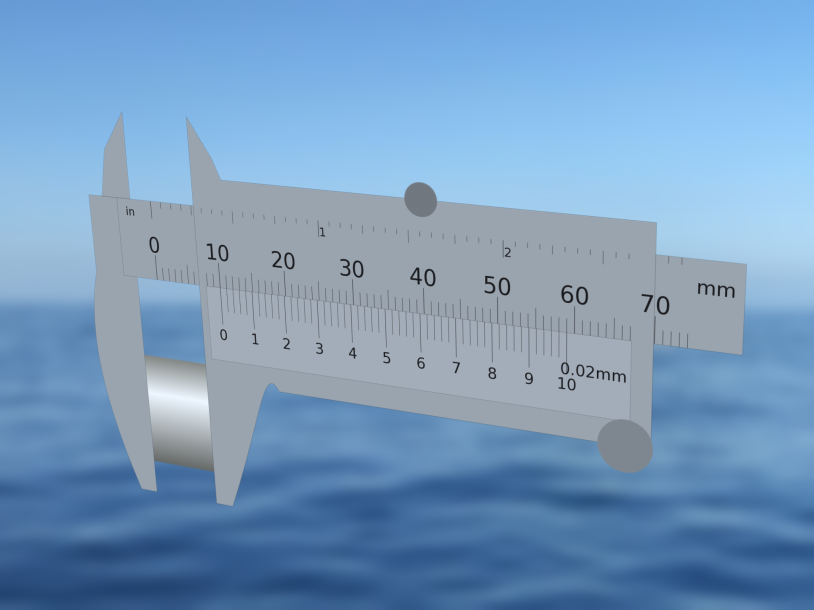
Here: 10.0 mm
